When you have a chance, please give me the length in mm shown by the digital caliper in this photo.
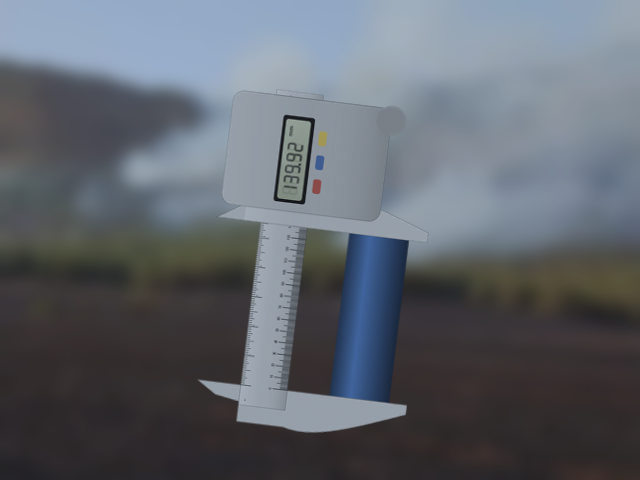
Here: 139.92 mm
